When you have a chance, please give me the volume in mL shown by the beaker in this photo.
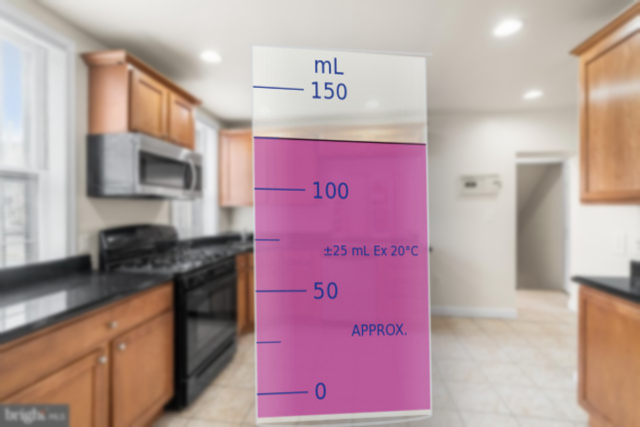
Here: 125 mL
